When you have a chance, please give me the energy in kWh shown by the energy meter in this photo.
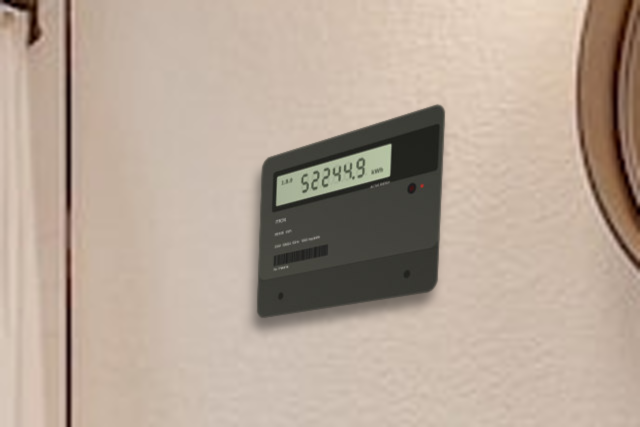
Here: 52244.9 kWh
